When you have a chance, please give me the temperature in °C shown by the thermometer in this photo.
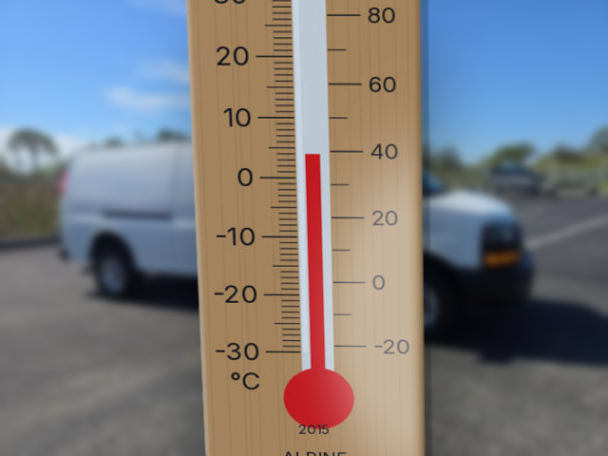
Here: 4 °C
